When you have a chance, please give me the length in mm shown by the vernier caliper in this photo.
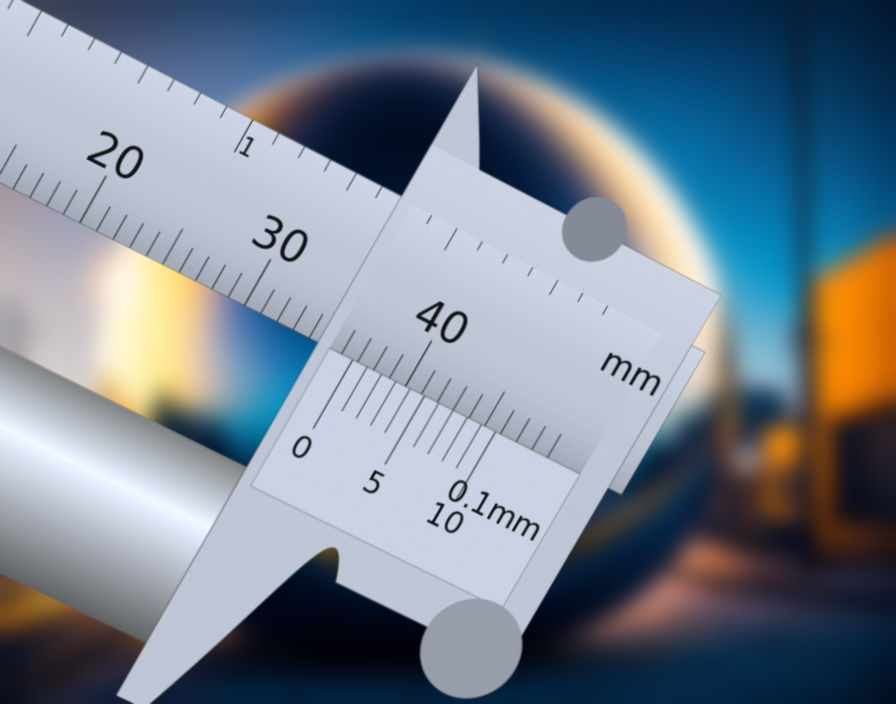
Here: 36.7 mm
